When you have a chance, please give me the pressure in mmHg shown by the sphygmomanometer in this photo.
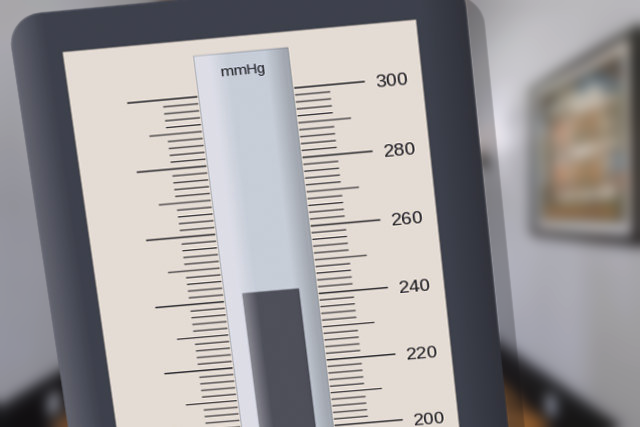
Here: 242 mmHg
